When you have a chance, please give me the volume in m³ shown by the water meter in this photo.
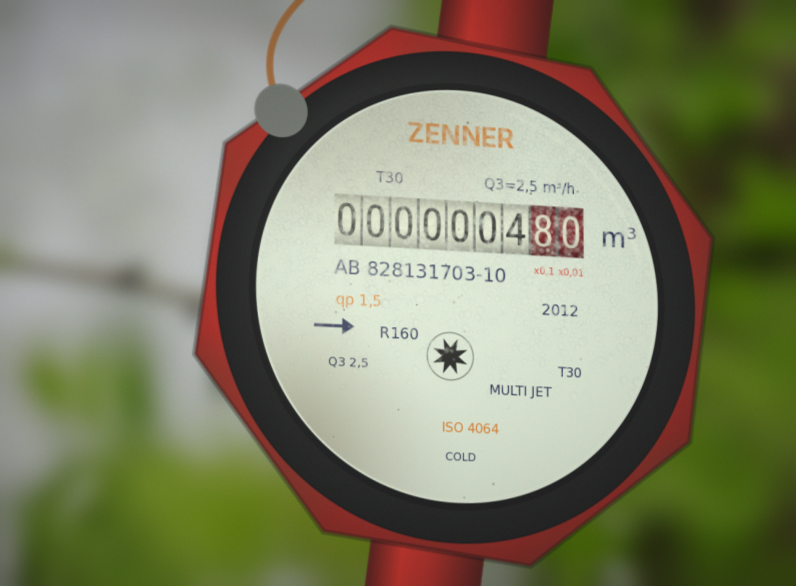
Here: 4.80 m³
